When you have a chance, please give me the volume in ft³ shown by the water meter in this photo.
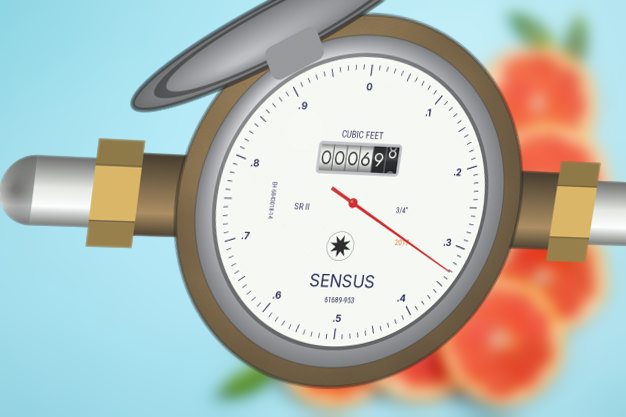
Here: 698.33 ft³
